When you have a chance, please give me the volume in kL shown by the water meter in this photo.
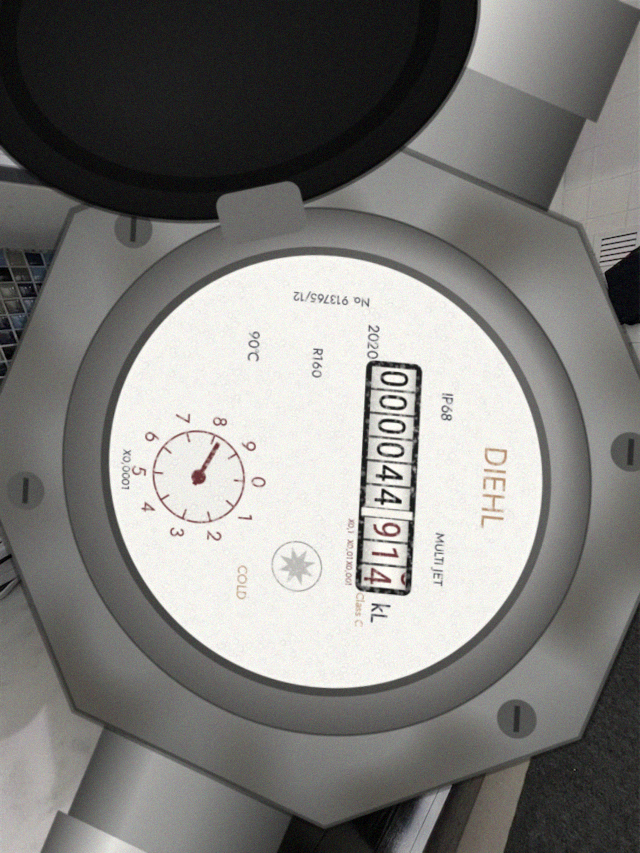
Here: 44.9138 kL
